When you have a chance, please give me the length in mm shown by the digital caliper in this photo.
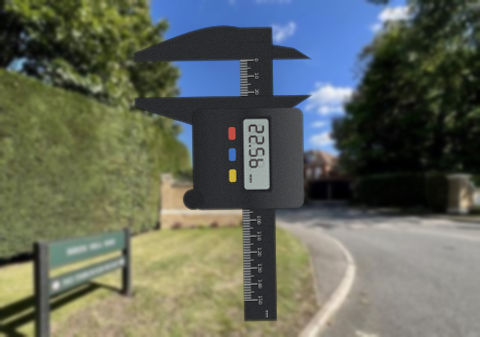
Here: 22.56 mm
